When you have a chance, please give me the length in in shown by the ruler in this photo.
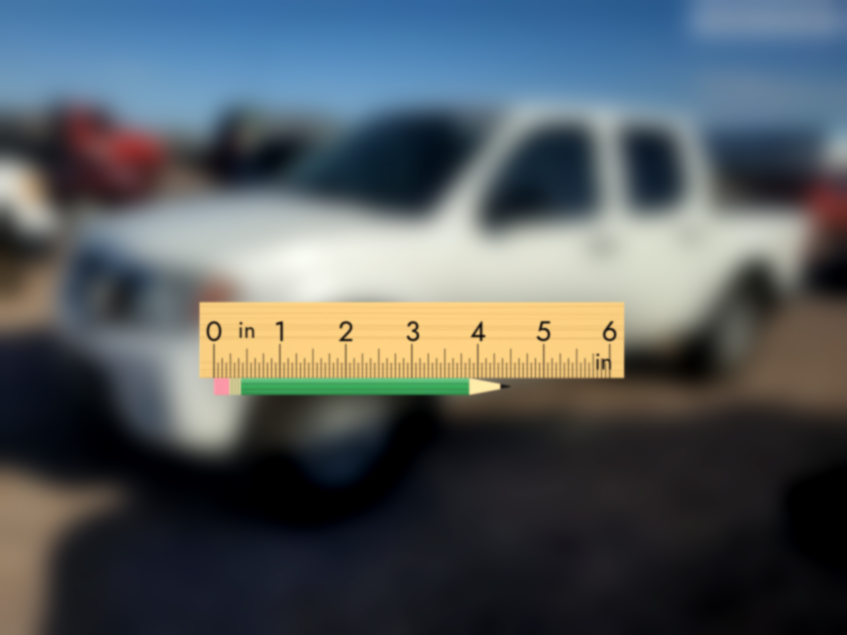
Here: 4.5 in
